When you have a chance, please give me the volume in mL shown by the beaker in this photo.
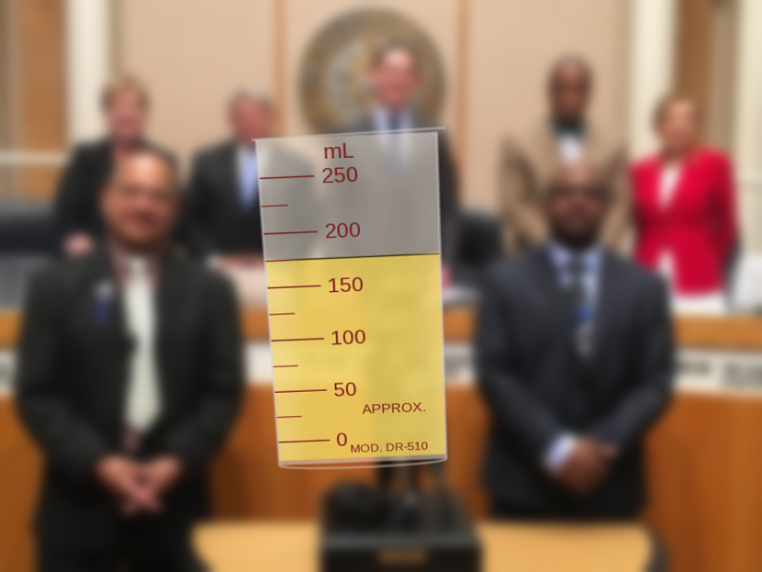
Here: 175 mL
